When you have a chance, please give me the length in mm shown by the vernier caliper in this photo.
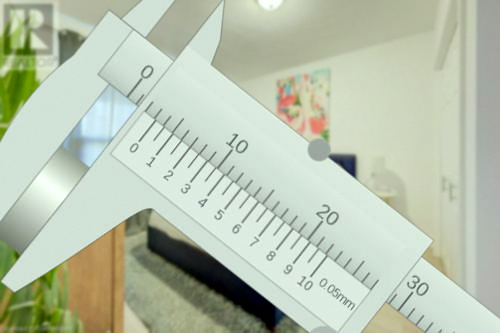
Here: 3.2 mm
